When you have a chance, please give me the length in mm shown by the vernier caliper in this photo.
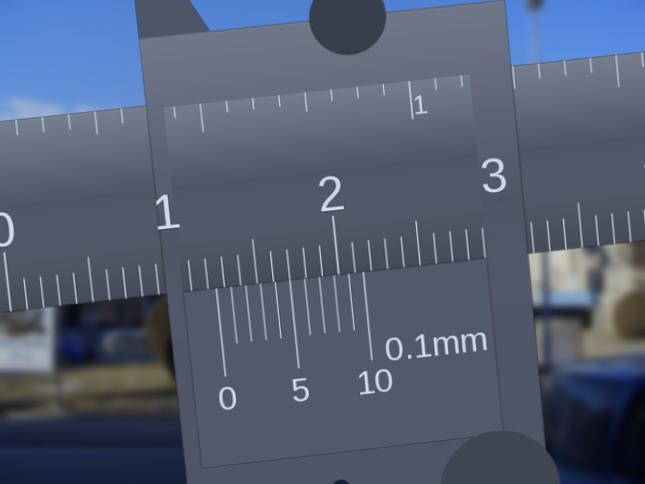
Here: 12.5 mm
